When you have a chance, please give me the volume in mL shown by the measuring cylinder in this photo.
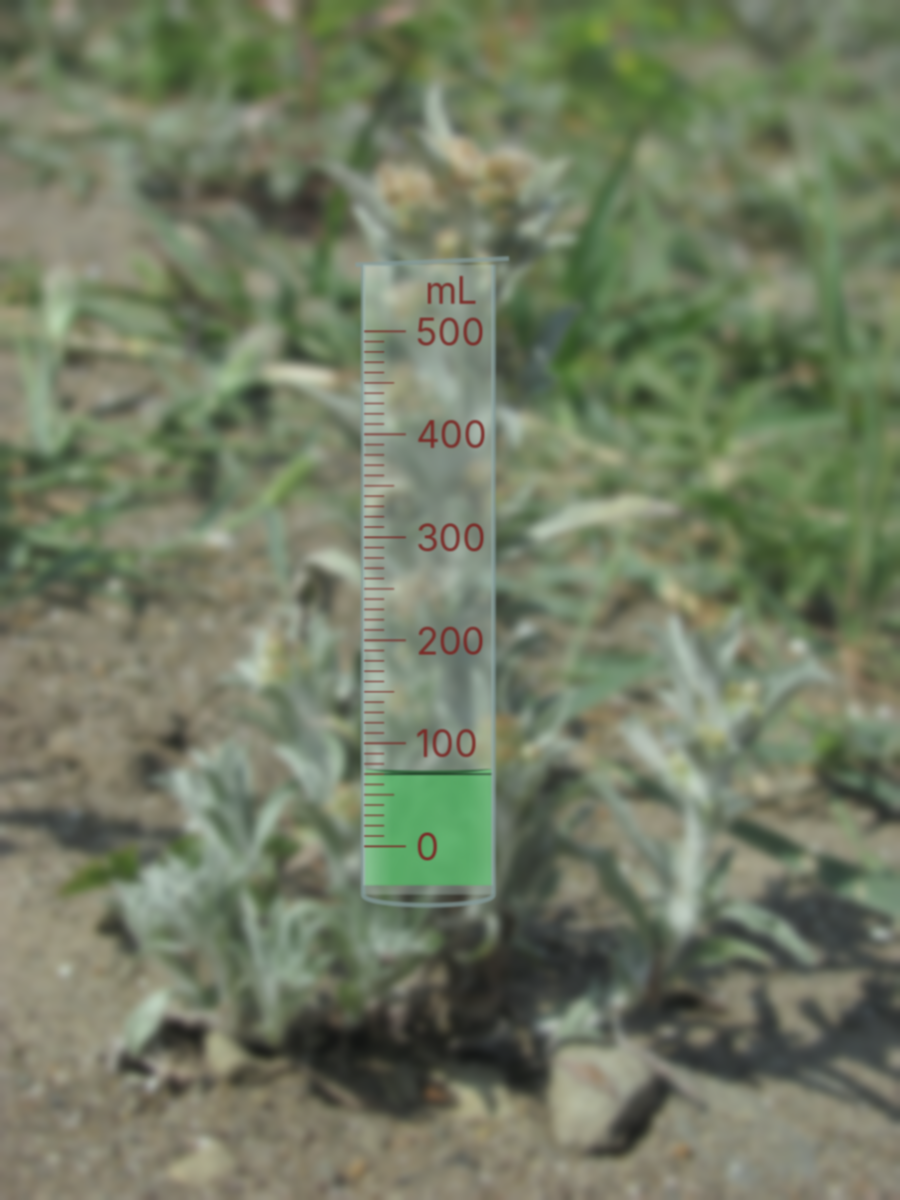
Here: 70 mL
